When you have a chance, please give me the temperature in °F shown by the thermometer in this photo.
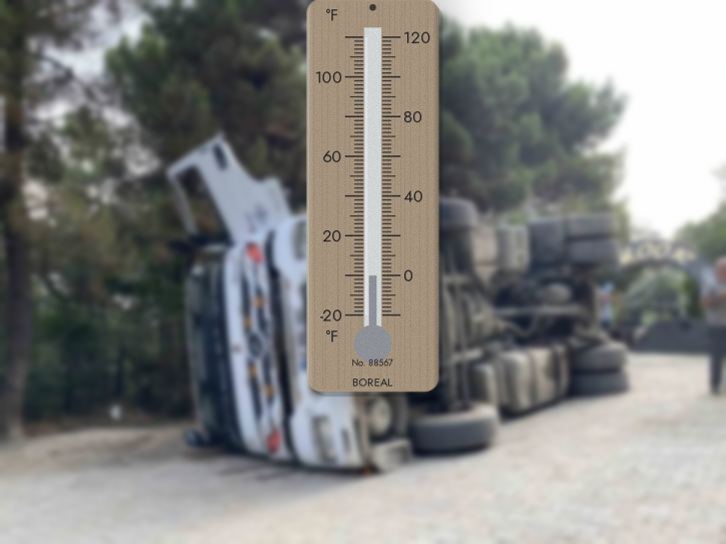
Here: 0 °F
